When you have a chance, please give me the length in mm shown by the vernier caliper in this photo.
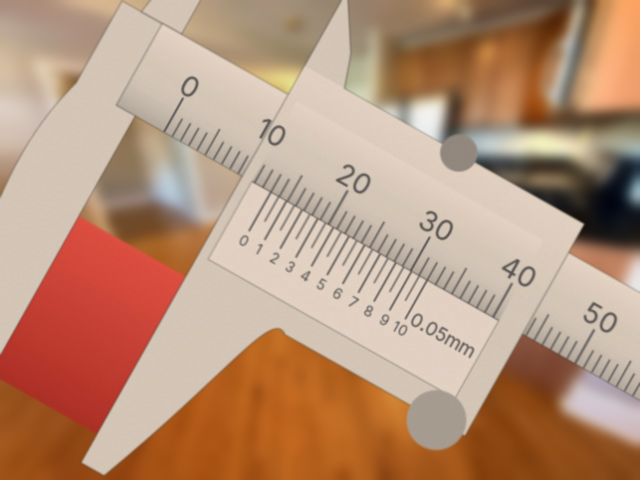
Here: 13.0 mm
